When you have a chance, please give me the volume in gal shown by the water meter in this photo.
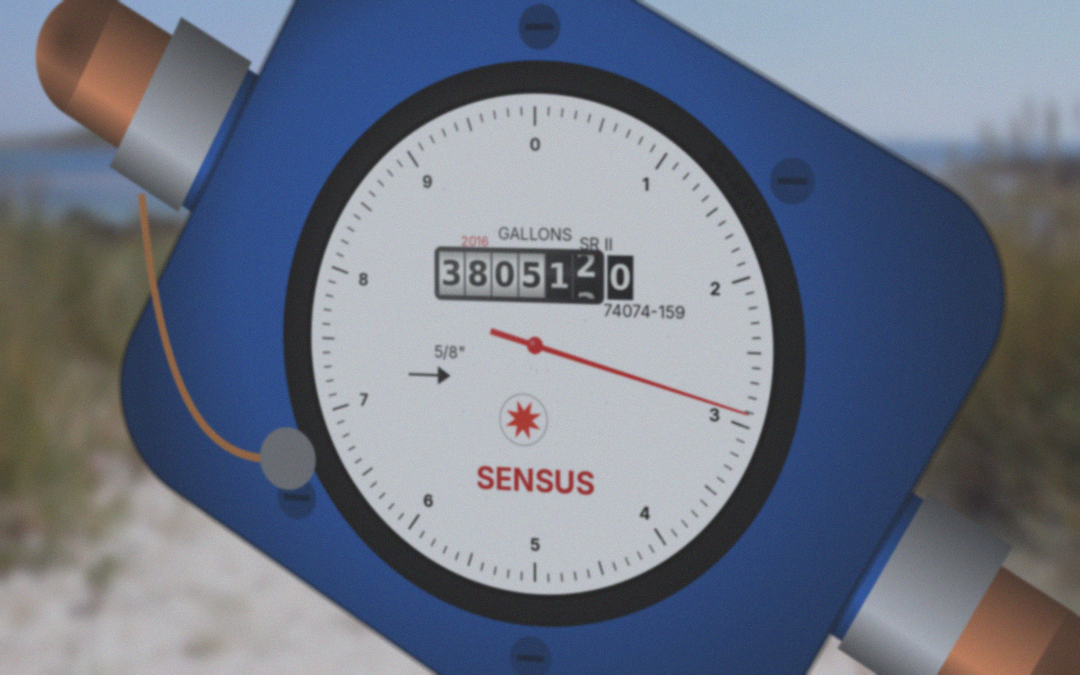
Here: 3805122.9 gal
